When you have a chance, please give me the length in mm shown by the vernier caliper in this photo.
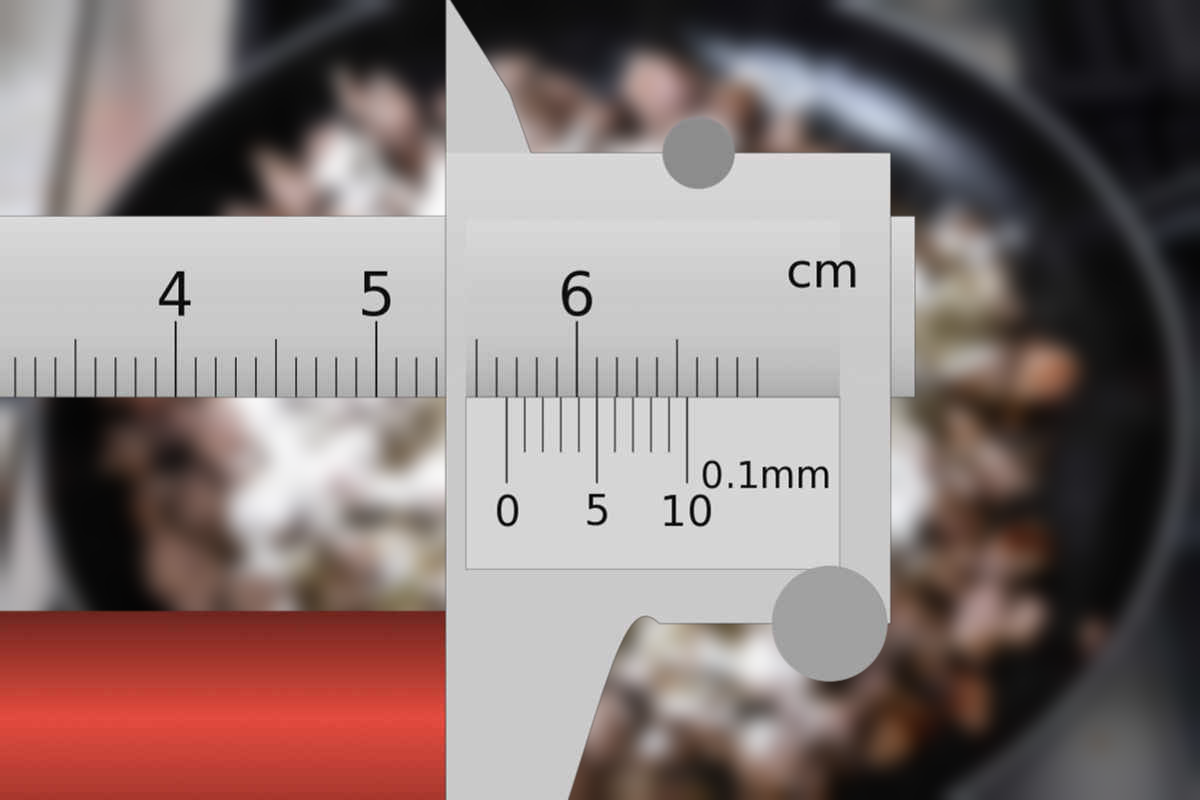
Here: 56.5 mm
